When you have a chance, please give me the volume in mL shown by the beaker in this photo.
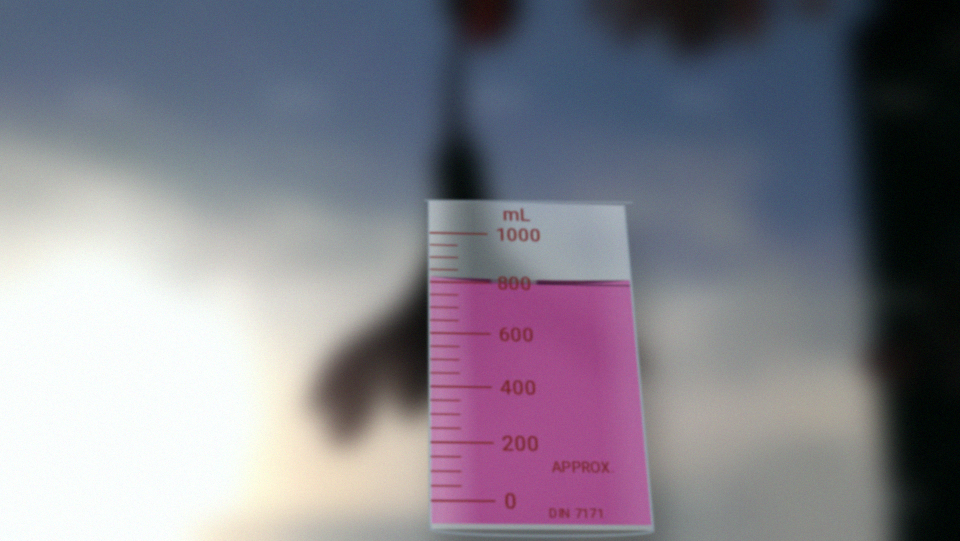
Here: 800 mL
